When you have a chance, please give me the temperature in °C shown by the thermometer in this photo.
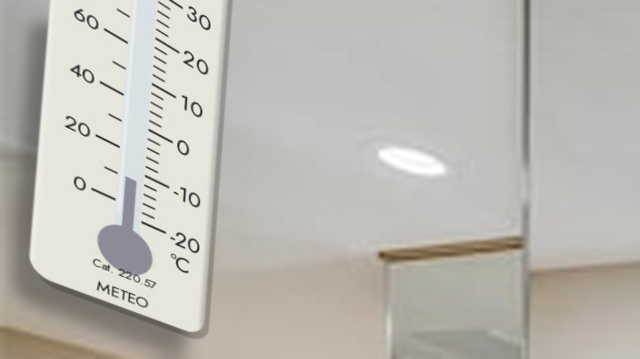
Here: -12 °C
